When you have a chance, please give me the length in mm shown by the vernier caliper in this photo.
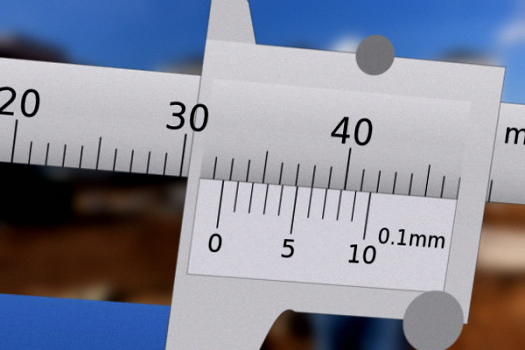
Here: 32.6 mm
